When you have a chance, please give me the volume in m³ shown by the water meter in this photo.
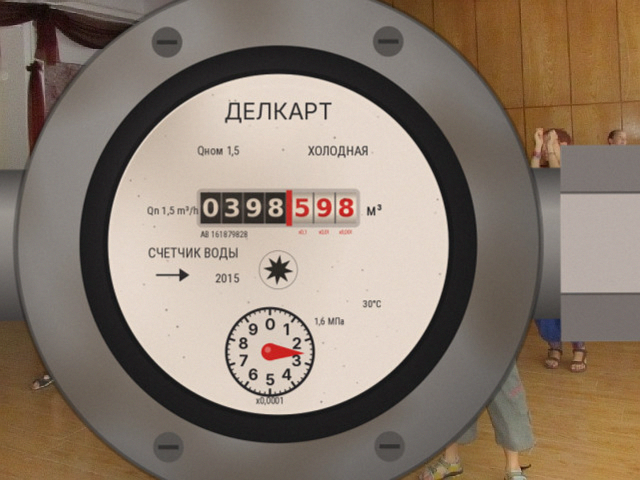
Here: 398.5982 m³
